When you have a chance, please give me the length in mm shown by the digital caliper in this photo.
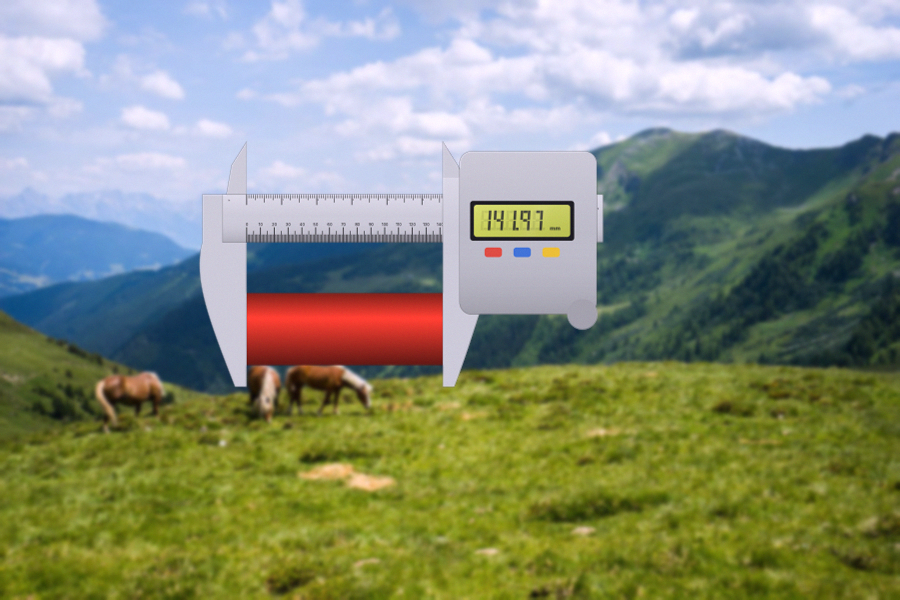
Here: 141.97 mm
